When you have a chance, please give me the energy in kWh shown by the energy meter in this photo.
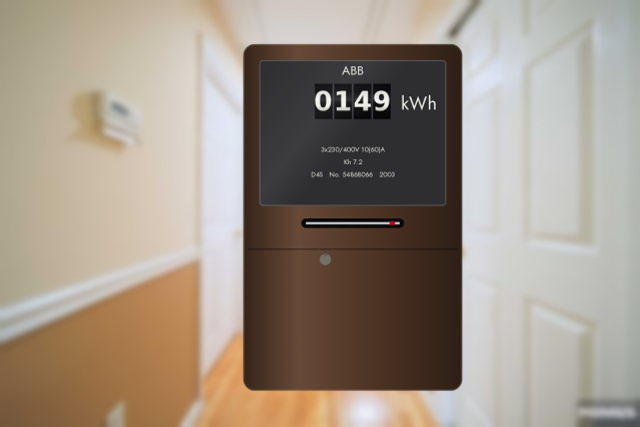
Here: 149 kWh
